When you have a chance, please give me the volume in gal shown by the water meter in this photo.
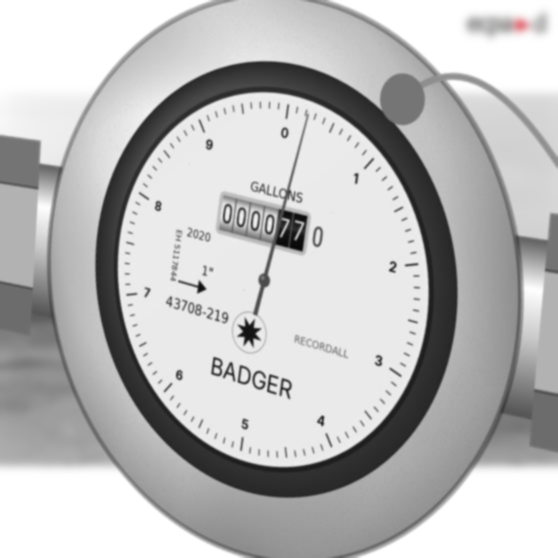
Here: 770.2 gal
